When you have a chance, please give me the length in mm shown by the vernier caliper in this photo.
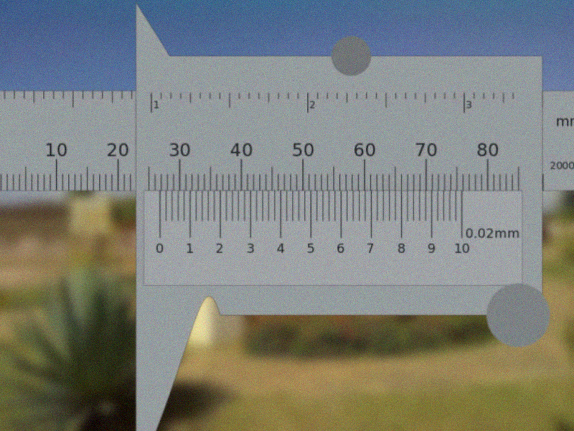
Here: 26.8 mm
